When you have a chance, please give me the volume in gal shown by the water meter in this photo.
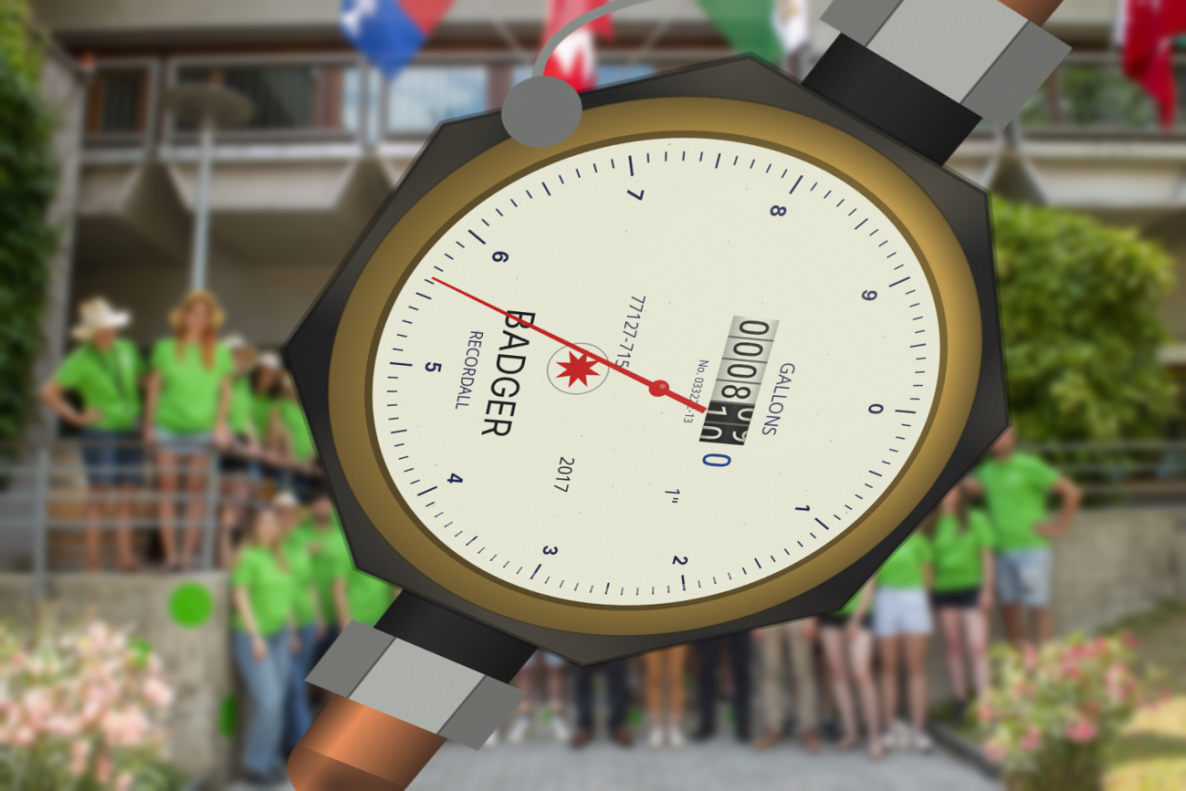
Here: 8095.6 gal
